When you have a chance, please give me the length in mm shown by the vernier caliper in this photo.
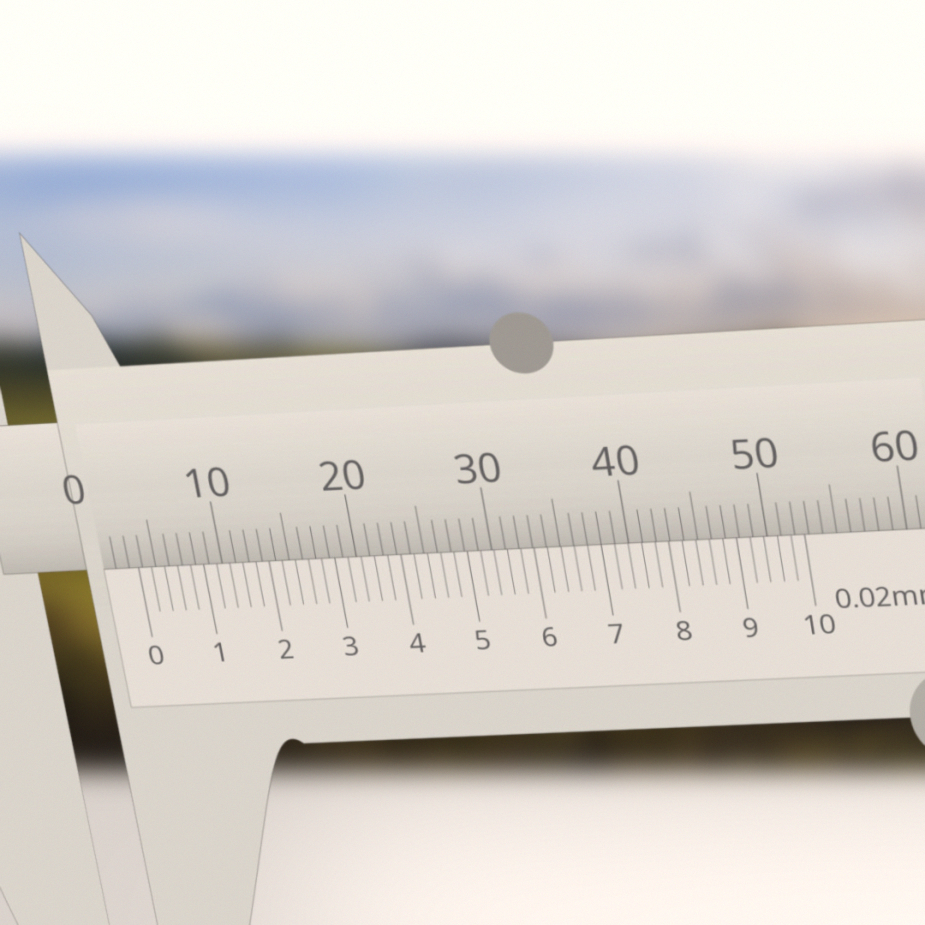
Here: 3.7 mm
